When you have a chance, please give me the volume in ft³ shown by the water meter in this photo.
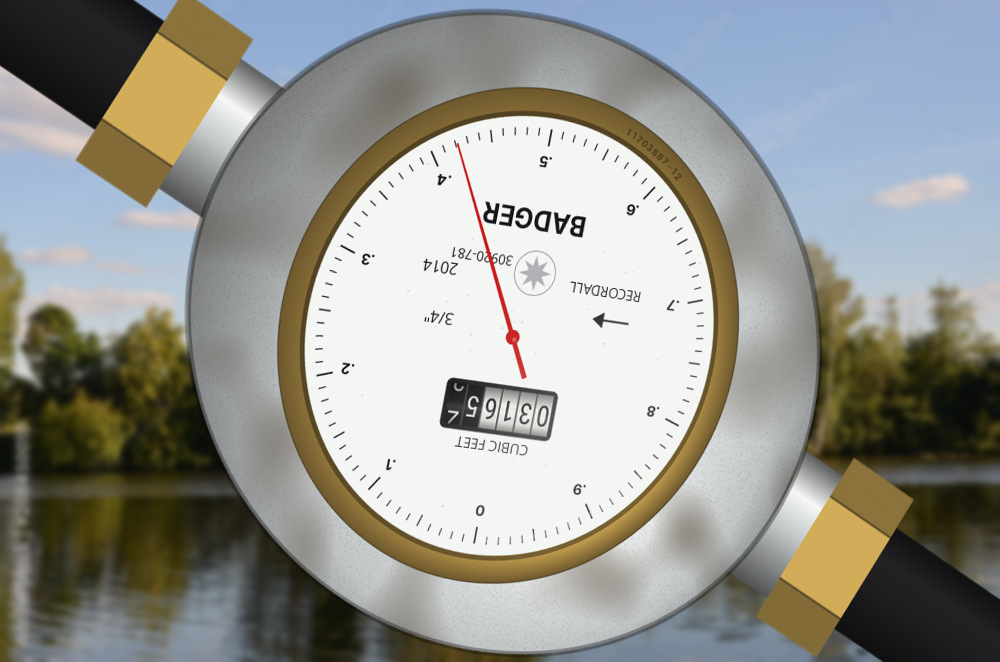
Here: 31652.42 ft³
